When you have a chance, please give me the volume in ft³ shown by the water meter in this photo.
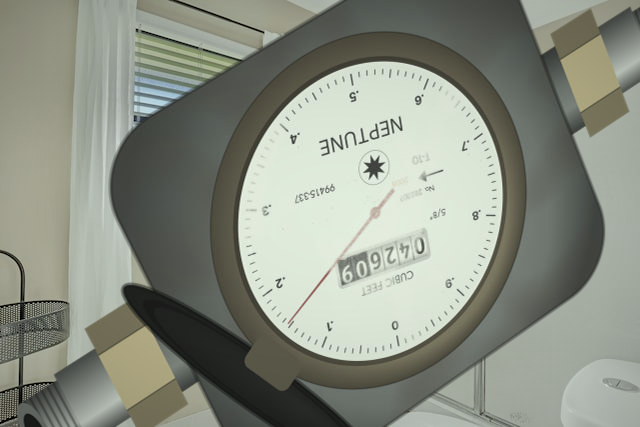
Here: 42609.15 ft³
